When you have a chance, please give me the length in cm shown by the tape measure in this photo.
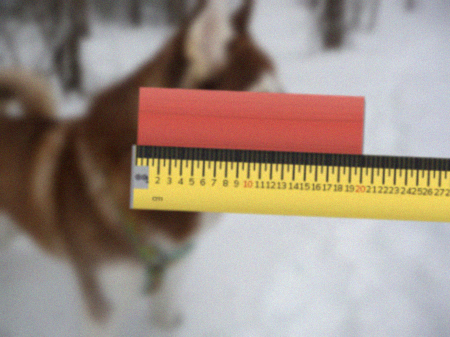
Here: 20 cm
